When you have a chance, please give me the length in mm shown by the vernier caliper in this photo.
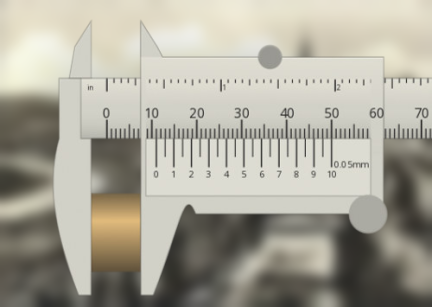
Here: 11.0 mm
